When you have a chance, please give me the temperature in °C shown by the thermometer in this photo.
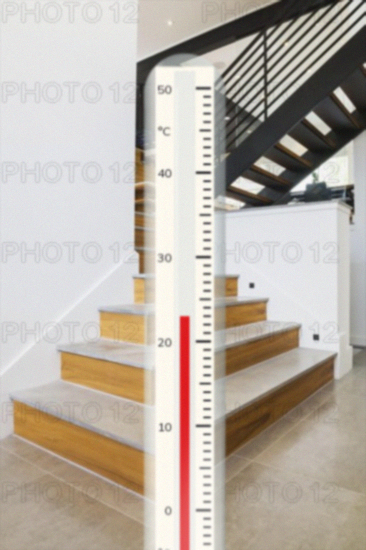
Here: 23 °C
